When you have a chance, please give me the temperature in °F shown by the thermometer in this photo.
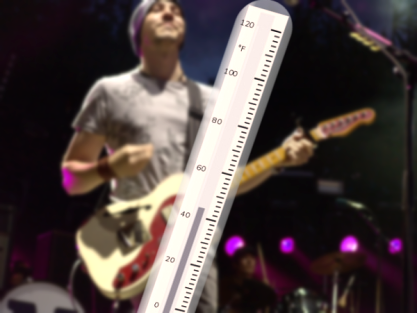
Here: 44 °F
